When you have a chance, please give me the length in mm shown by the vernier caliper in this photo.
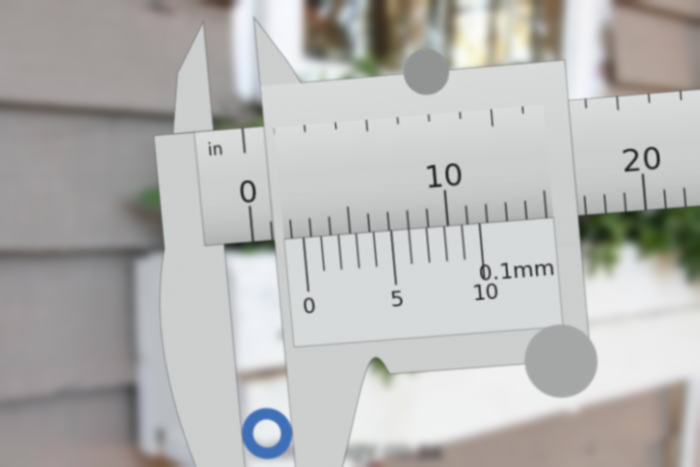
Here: 2.6 mm
